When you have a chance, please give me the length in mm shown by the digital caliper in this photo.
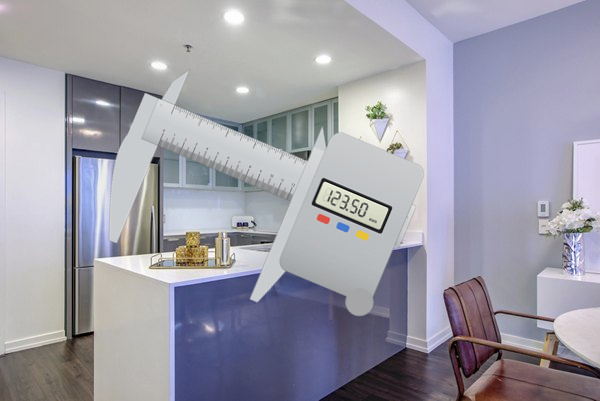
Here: 123.50 mm
